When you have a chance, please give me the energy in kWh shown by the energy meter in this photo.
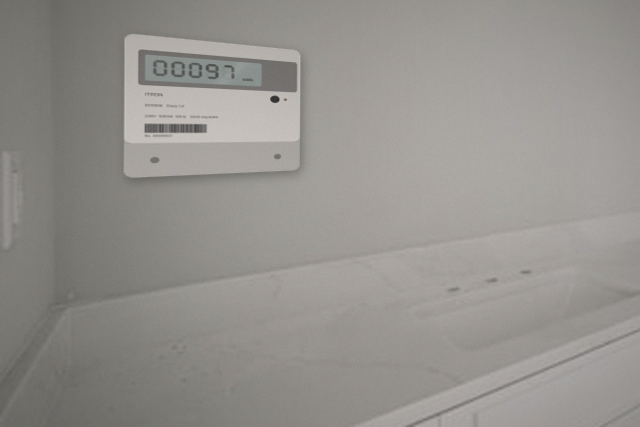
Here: 97 kWh
